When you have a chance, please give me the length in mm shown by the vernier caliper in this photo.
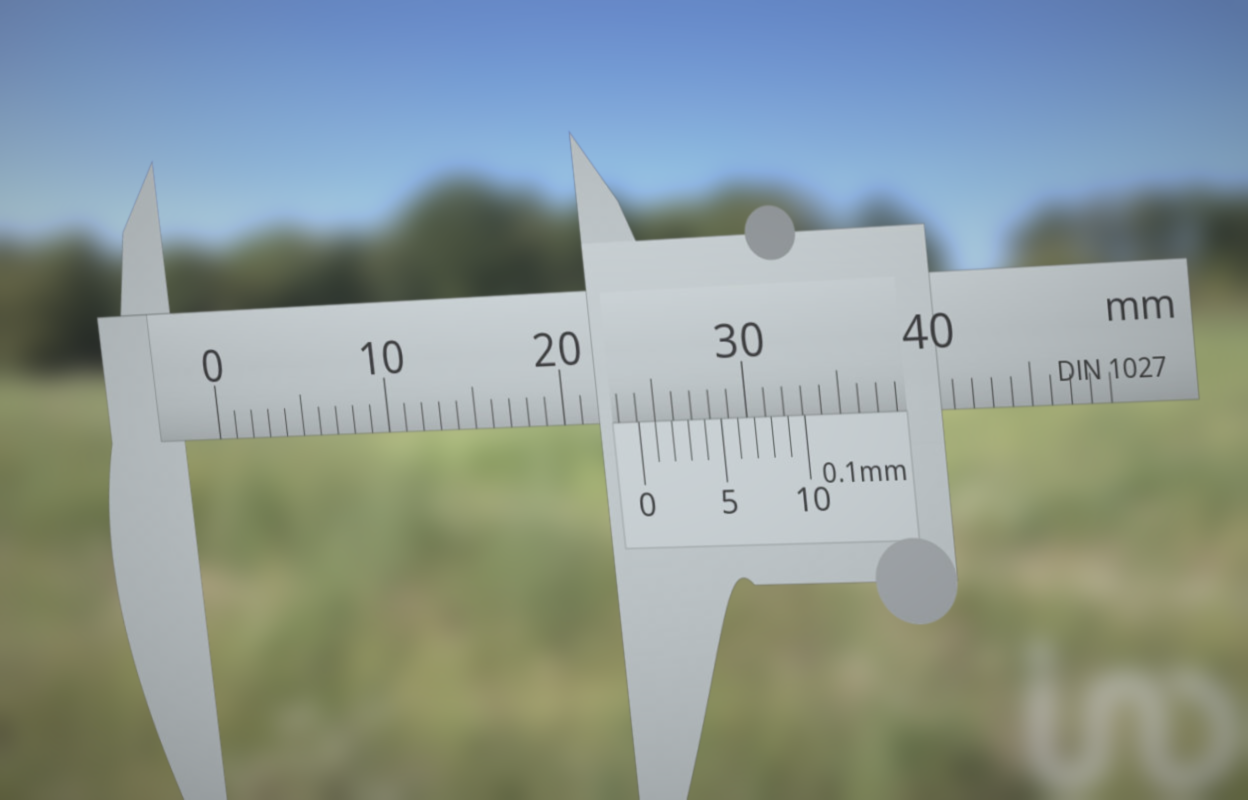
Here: 24.1 mm
